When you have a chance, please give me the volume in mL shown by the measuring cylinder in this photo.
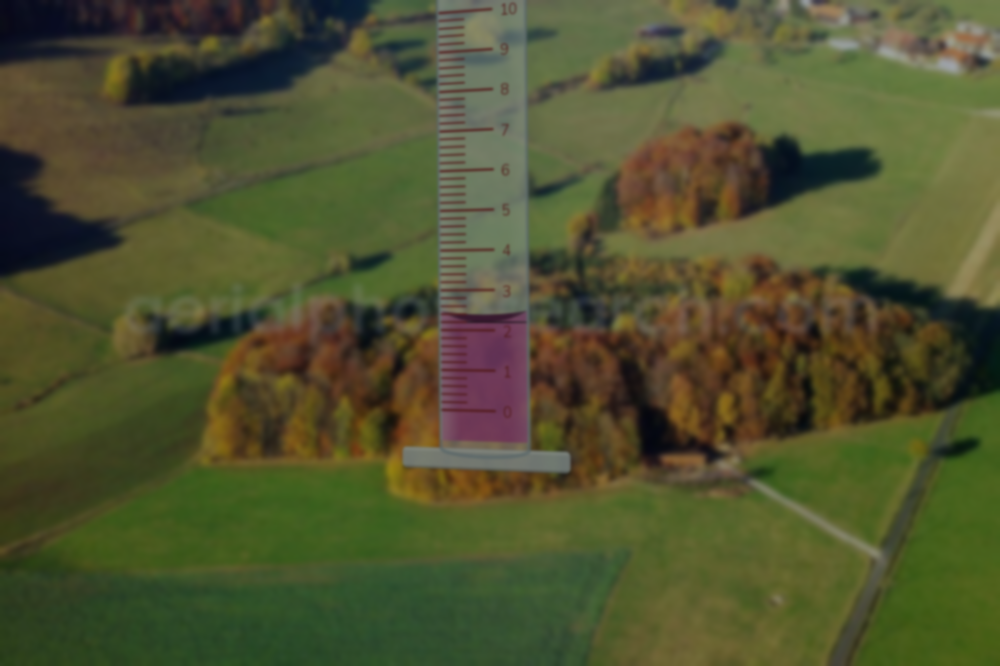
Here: 2.2 mL
